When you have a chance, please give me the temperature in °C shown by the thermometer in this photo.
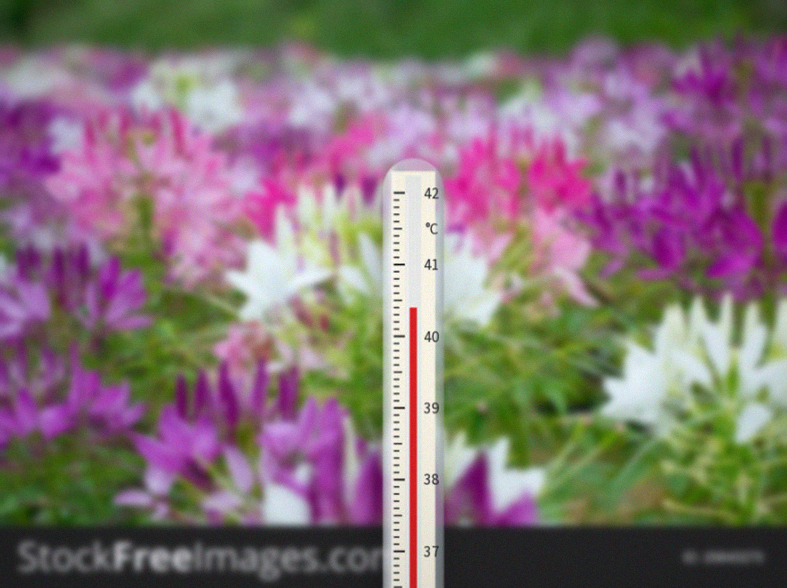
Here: 40.4 °C
